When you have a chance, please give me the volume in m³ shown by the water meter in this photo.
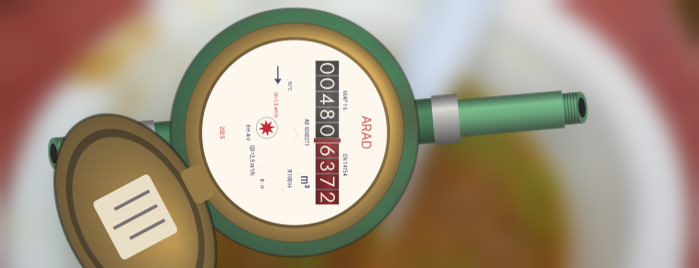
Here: 480.6372 m³
